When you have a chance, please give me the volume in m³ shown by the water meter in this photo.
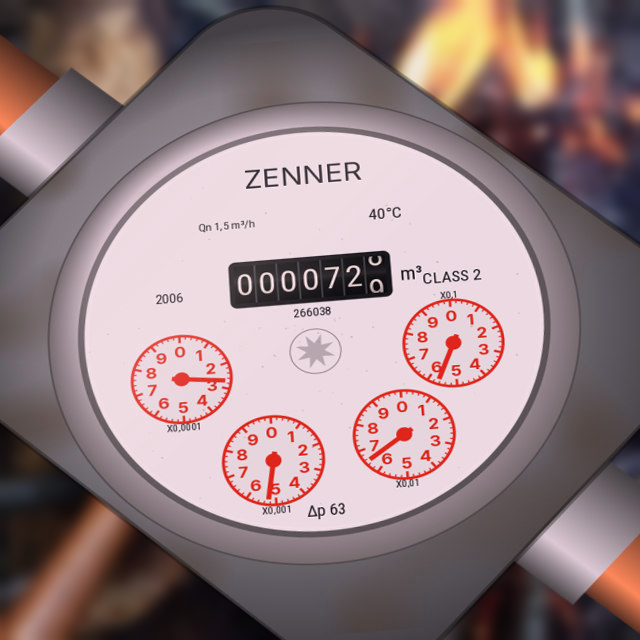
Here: 728.5652 m³
